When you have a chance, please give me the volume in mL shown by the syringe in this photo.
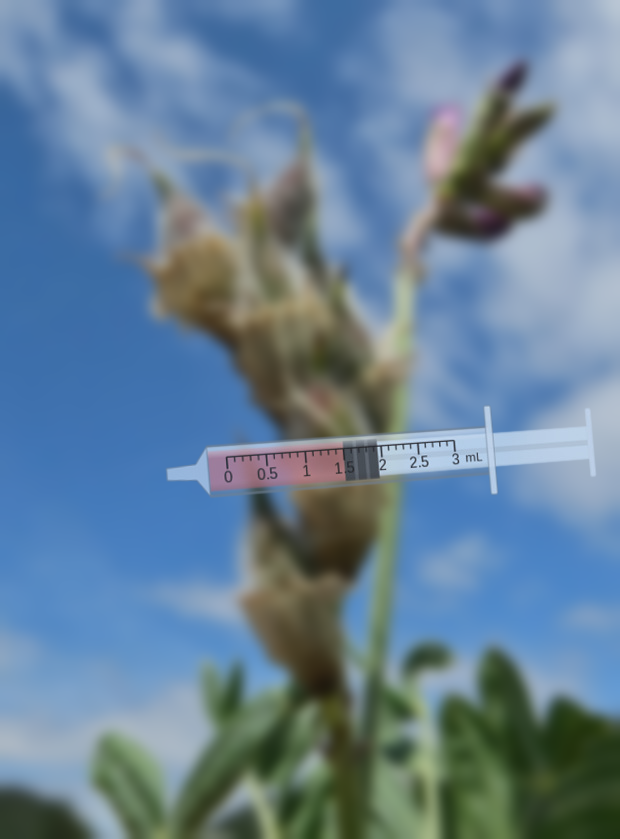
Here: 1.5 mL
